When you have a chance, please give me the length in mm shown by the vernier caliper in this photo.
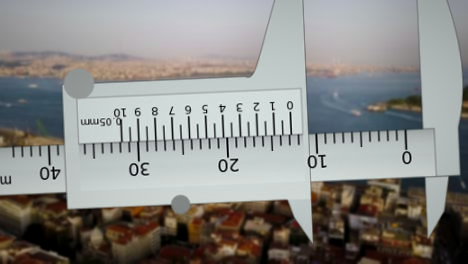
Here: 12.8 mm
